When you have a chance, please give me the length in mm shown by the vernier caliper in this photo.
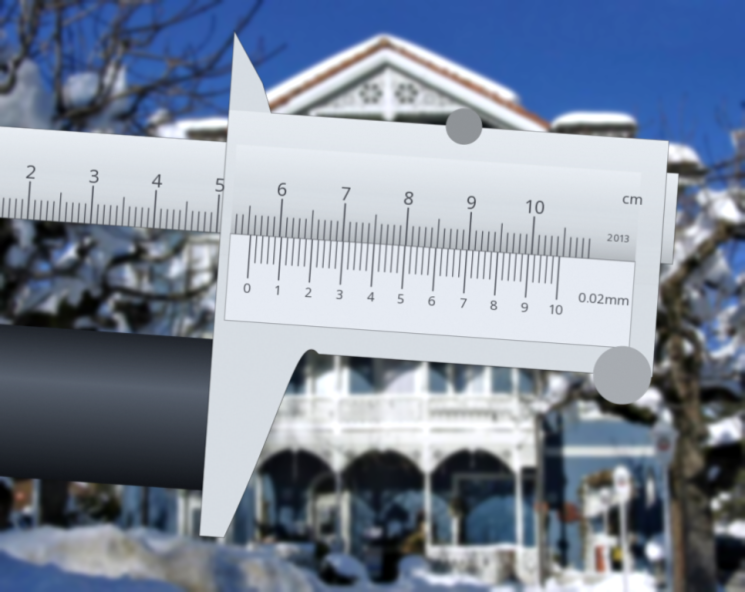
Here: 55.4 mm
